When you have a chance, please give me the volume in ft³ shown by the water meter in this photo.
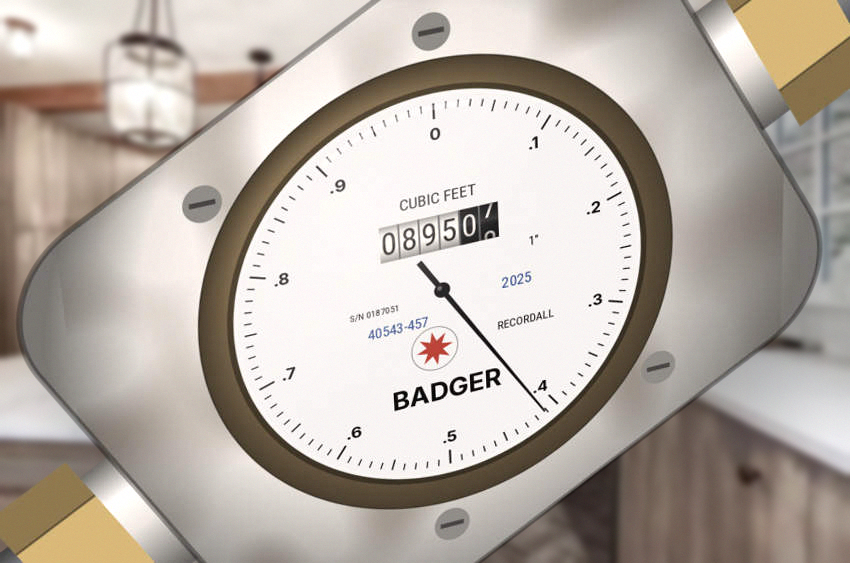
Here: 89507.41 ft³
